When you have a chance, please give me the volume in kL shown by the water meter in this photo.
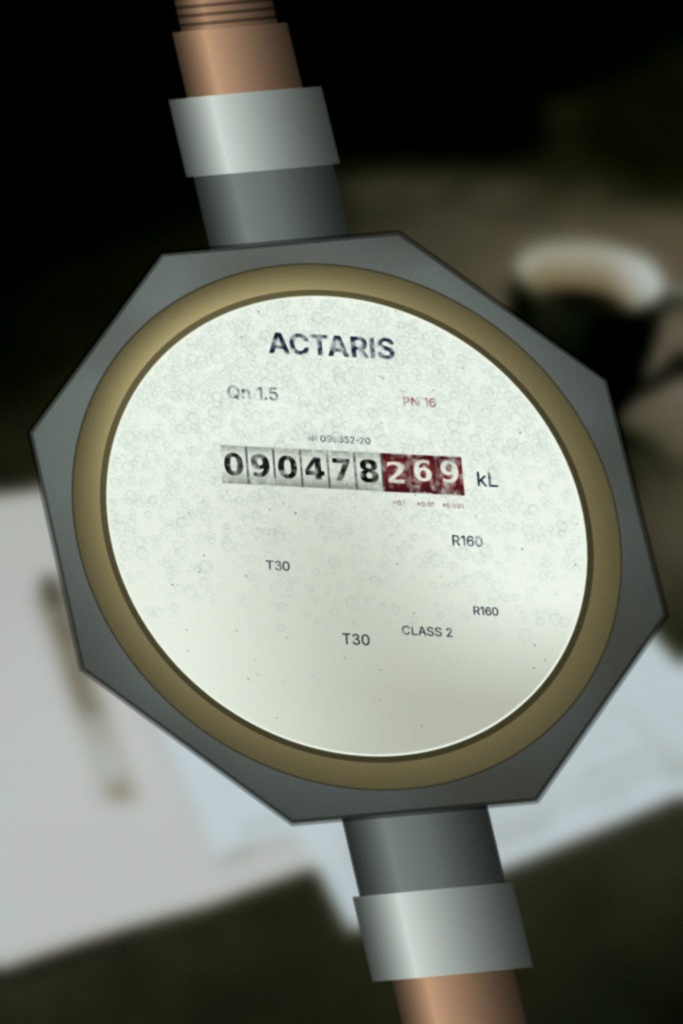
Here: 90478.269 kL
